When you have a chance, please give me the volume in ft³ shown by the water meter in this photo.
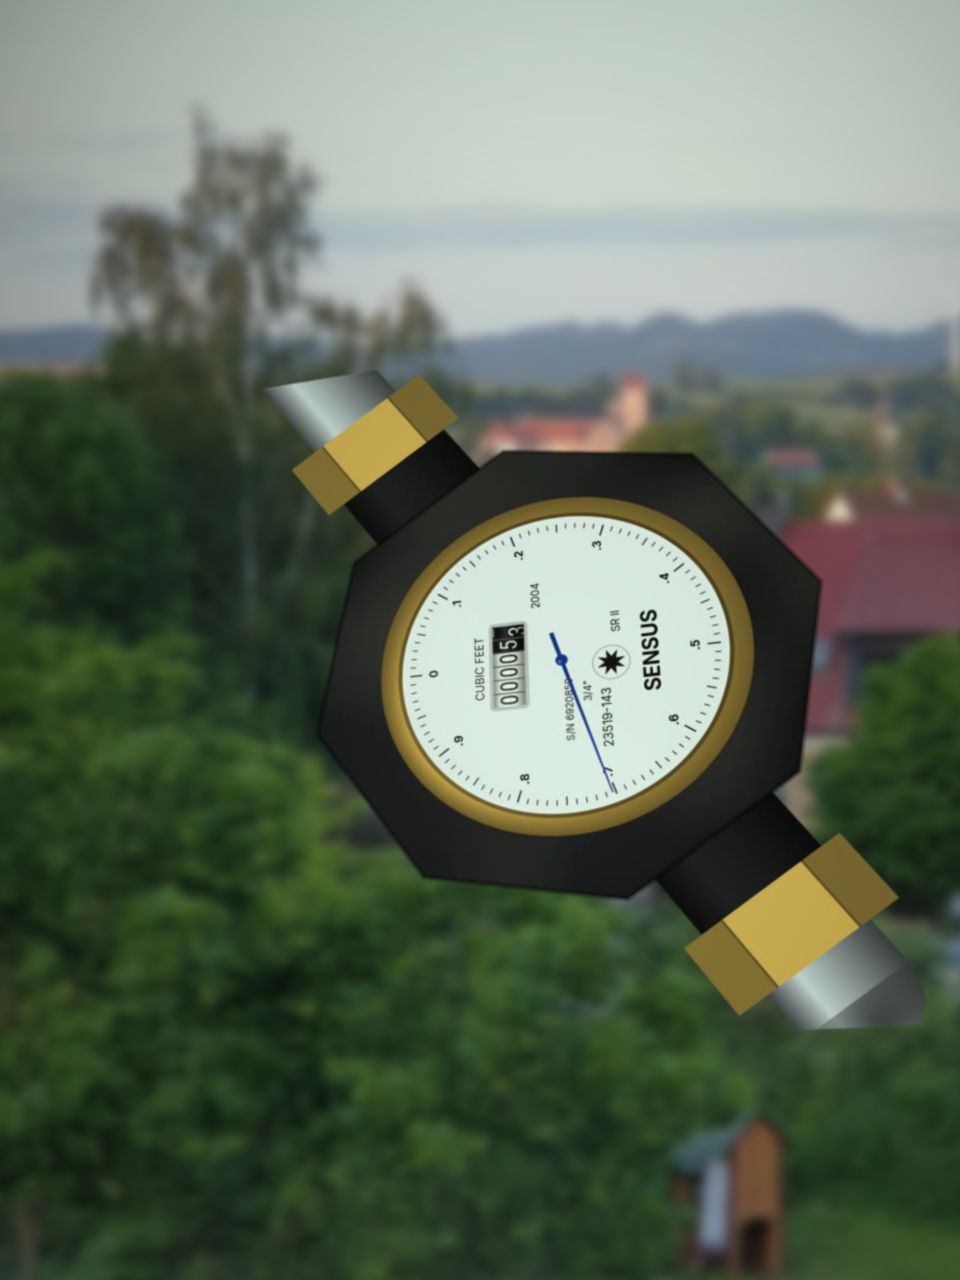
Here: 52.70 ft³
